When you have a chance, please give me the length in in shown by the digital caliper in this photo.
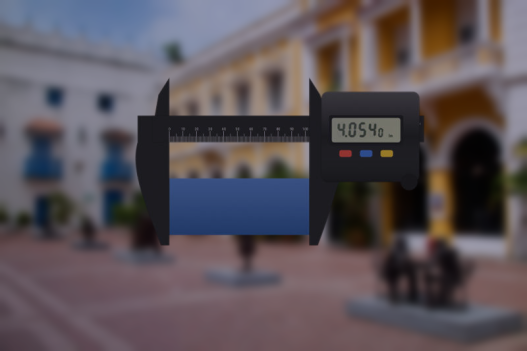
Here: 4.0540 in
